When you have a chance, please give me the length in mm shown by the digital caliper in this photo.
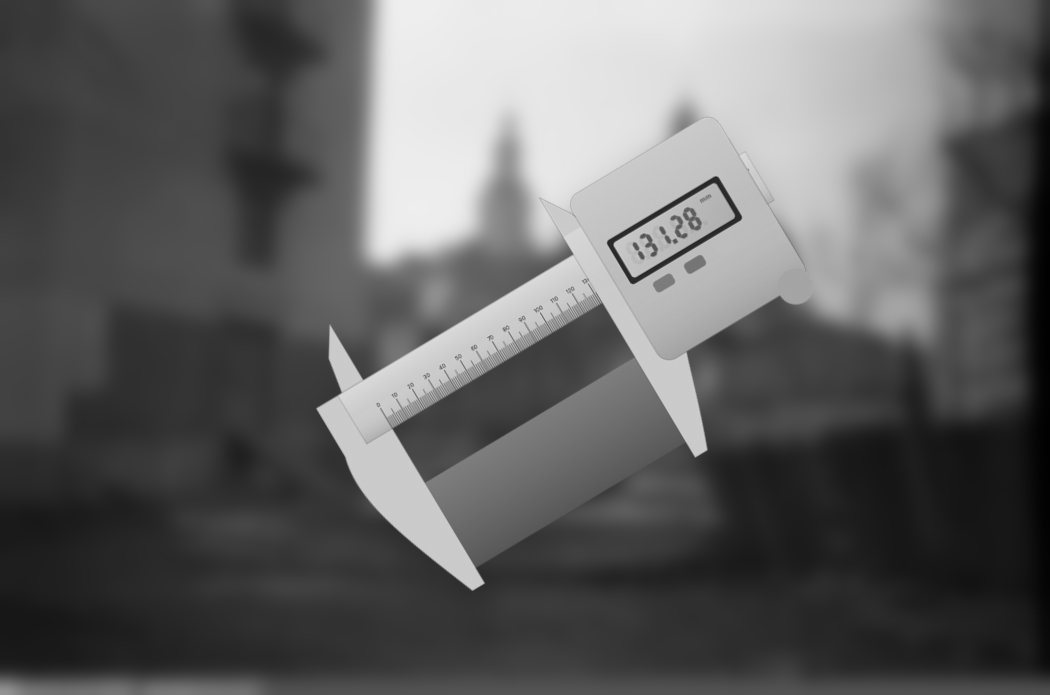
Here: 131.28 mm
